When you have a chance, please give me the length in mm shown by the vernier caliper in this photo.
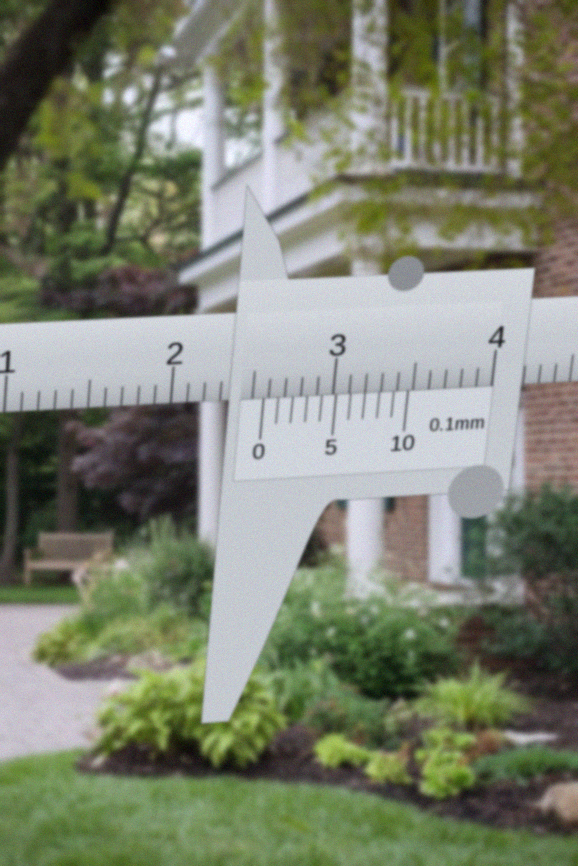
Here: 25.7 mm
